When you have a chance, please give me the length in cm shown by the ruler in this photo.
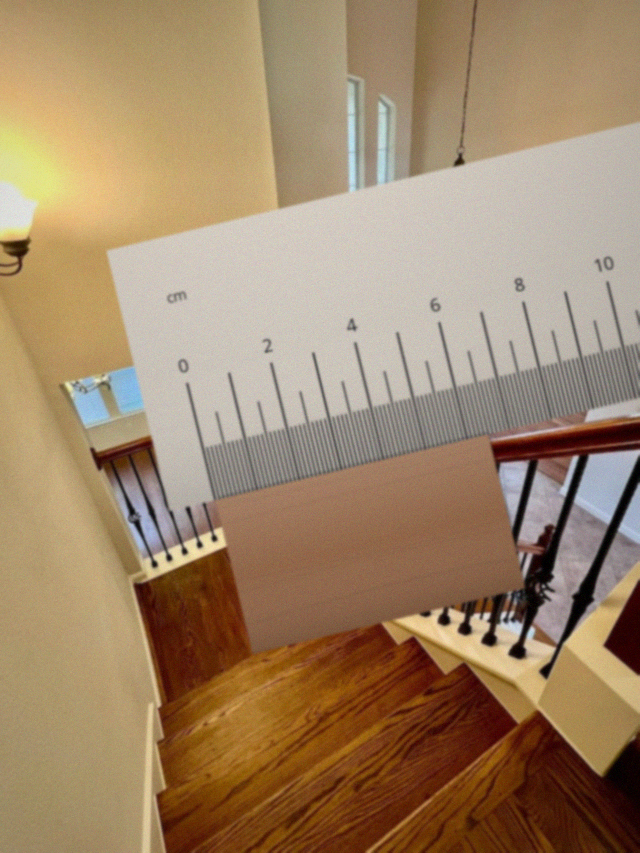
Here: 6.5 cm
